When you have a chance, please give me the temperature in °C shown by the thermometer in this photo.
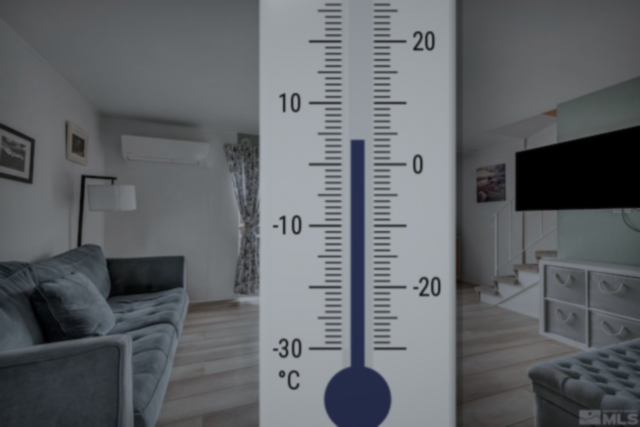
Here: 4 °C
